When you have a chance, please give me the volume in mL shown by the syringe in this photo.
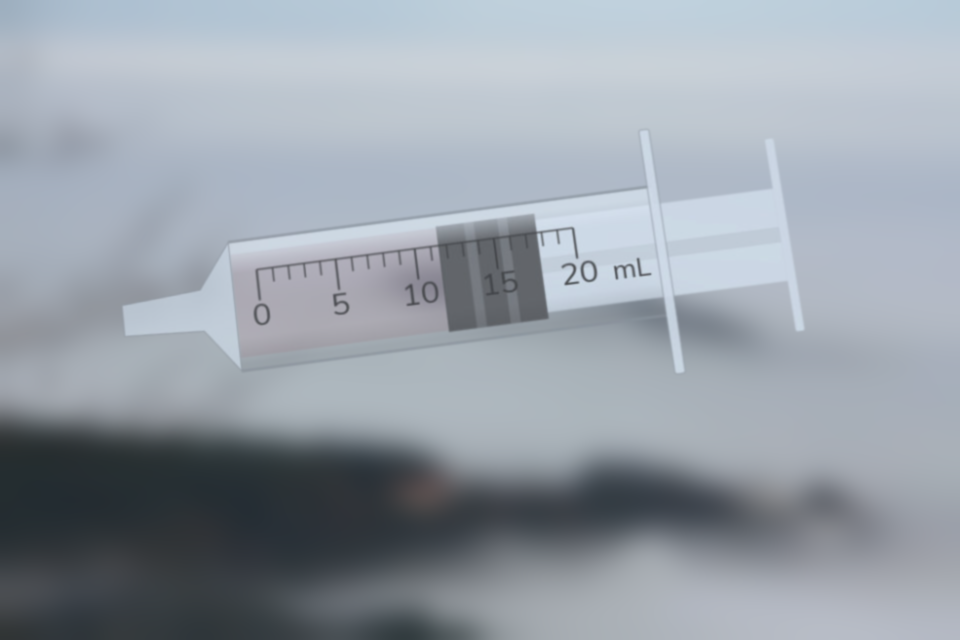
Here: 11.5 mL
